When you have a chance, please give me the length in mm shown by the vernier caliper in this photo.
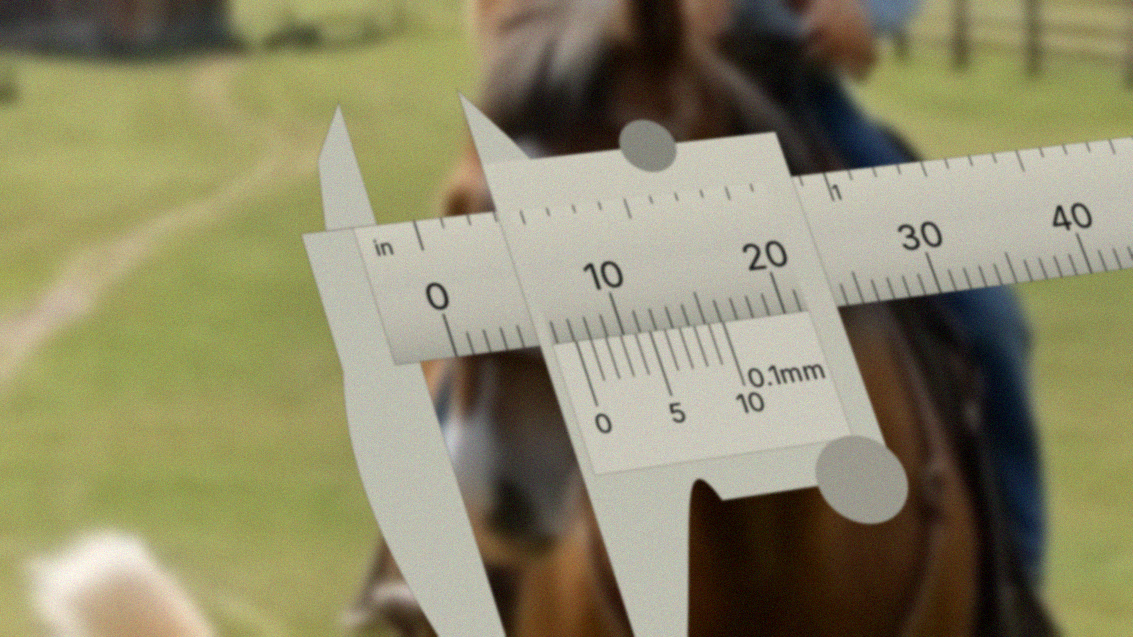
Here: 7.1 mm
